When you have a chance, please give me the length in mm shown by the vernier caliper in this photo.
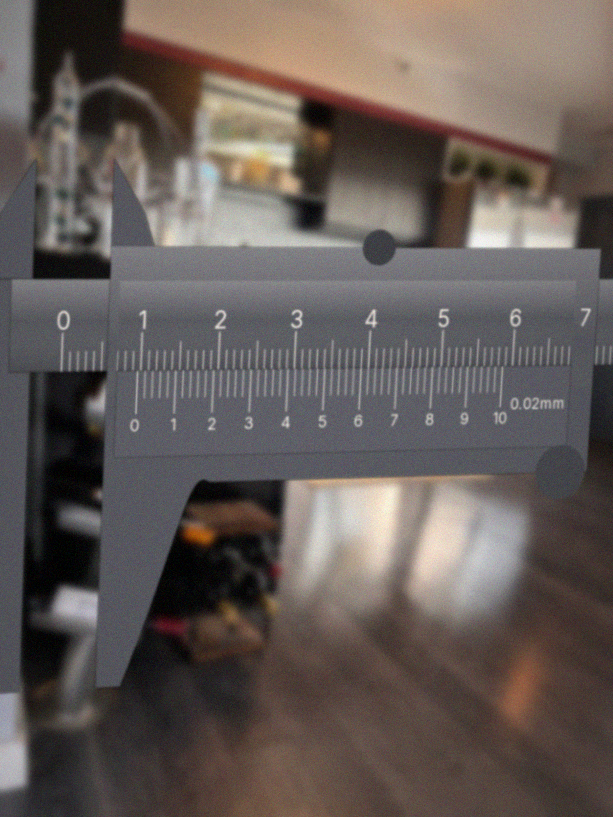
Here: 9.6 mm
